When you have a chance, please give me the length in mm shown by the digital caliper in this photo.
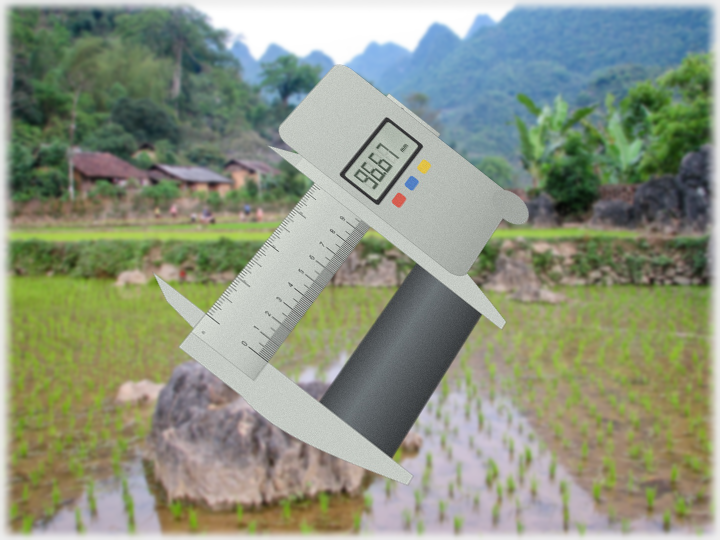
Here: 96.67 mm
